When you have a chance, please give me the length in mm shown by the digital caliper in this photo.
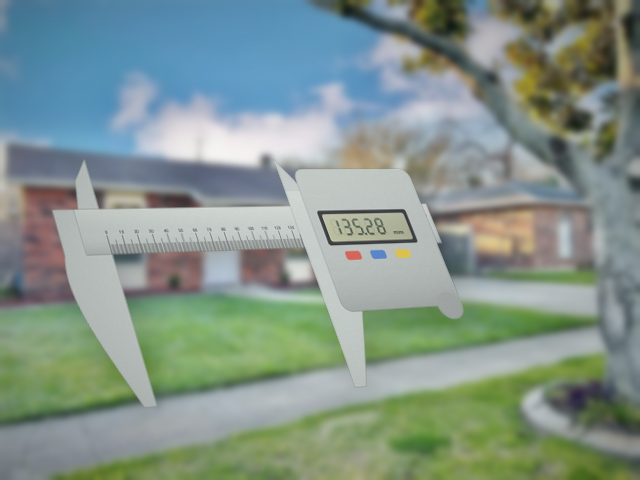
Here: 135.28 mm
